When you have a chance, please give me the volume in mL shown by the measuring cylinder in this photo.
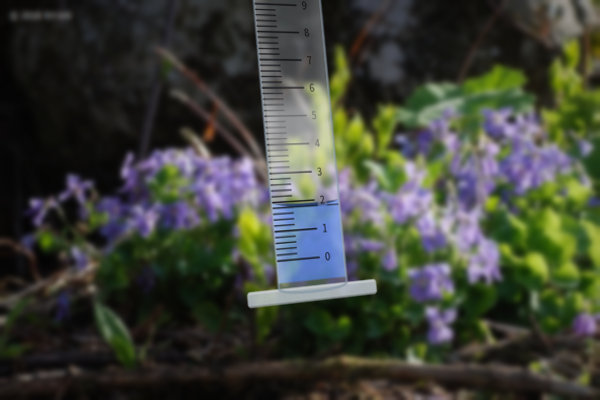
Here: 1.8 mL
